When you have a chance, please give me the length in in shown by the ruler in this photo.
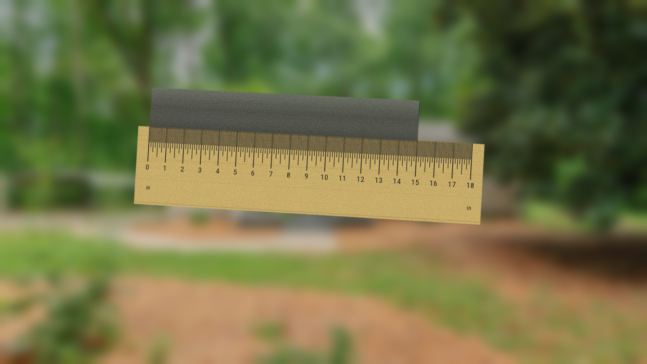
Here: 15 in
